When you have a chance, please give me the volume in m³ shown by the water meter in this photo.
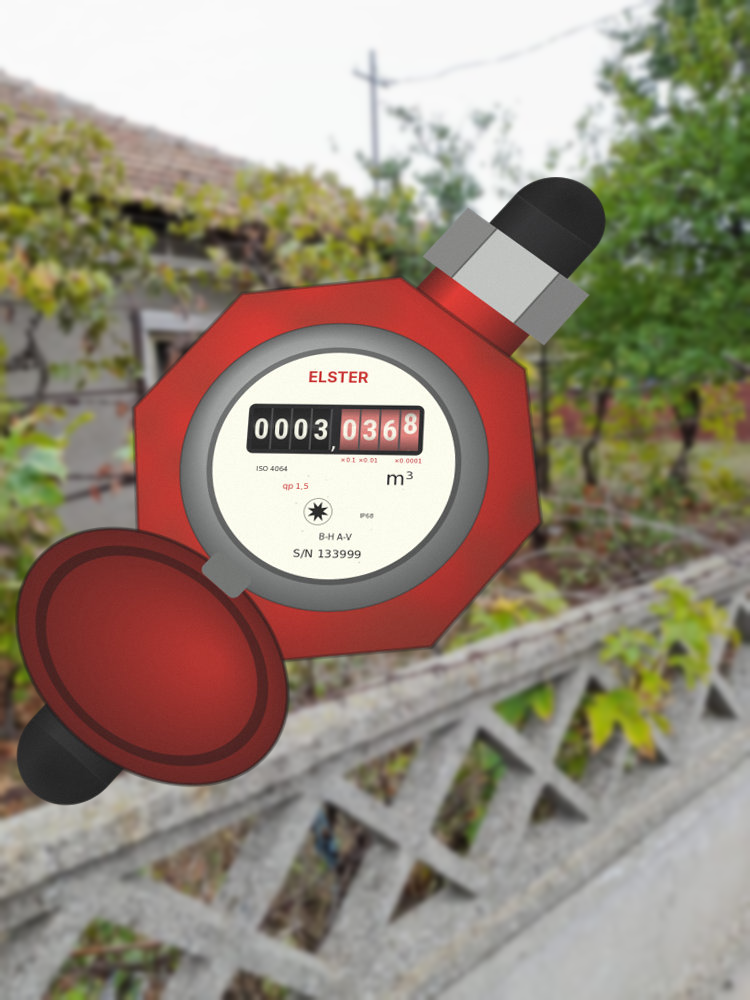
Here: 3.0368 m³
